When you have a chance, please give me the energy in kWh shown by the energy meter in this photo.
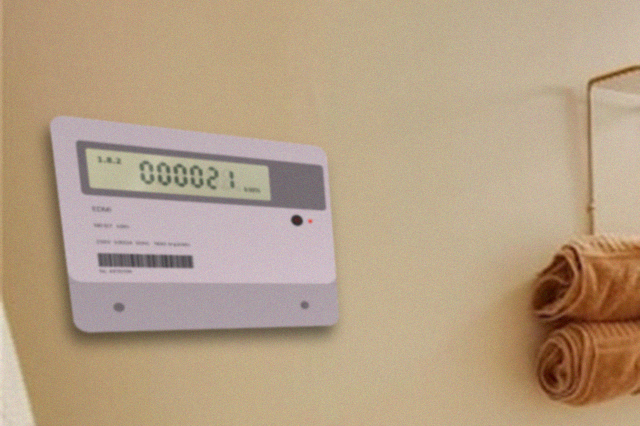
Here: 21 kWh
